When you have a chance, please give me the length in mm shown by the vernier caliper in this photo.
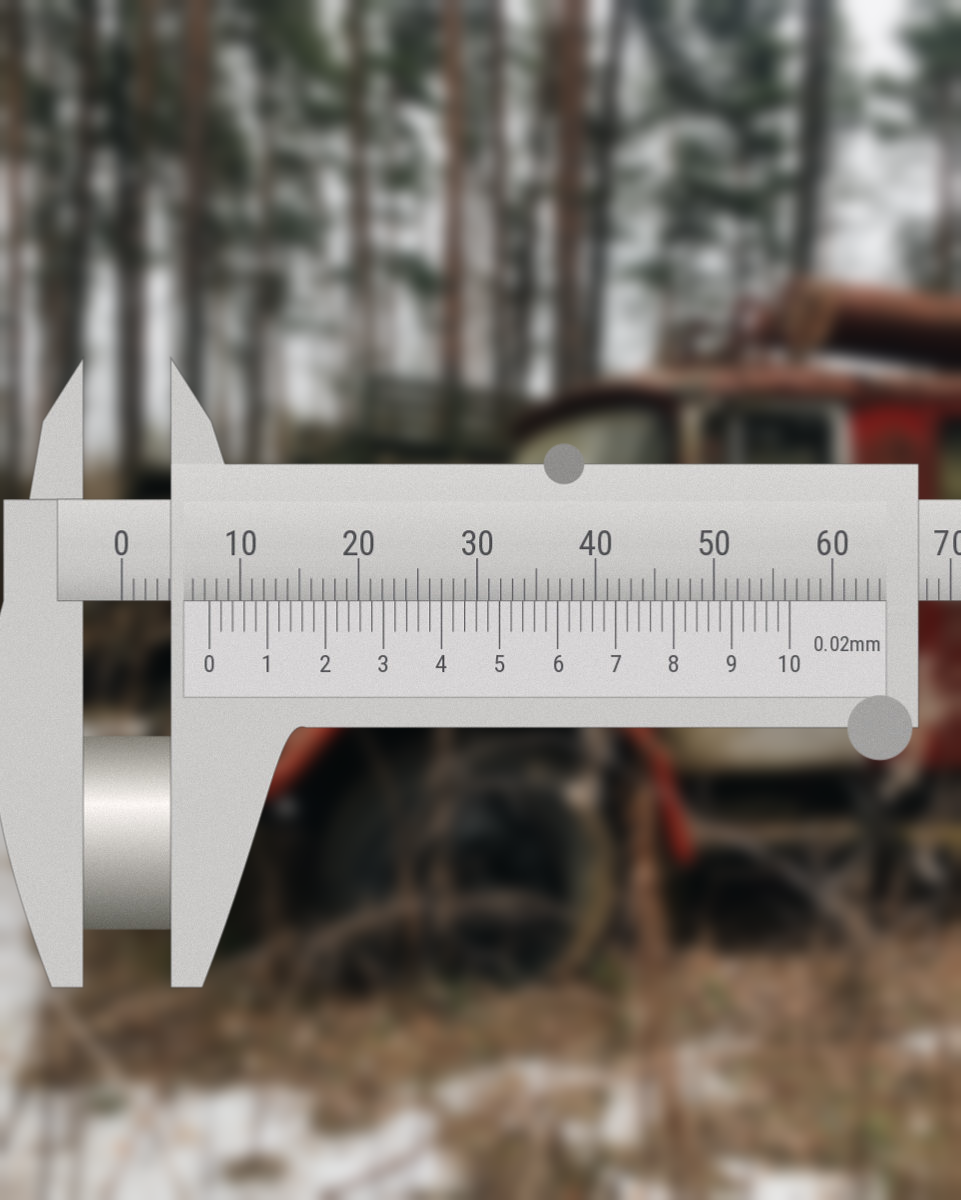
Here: 7.4 mm
